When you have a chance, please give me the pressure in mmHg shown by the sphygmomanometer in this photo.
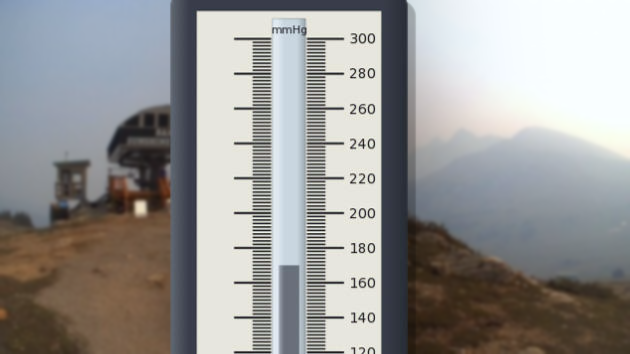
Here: 170 mmHg
